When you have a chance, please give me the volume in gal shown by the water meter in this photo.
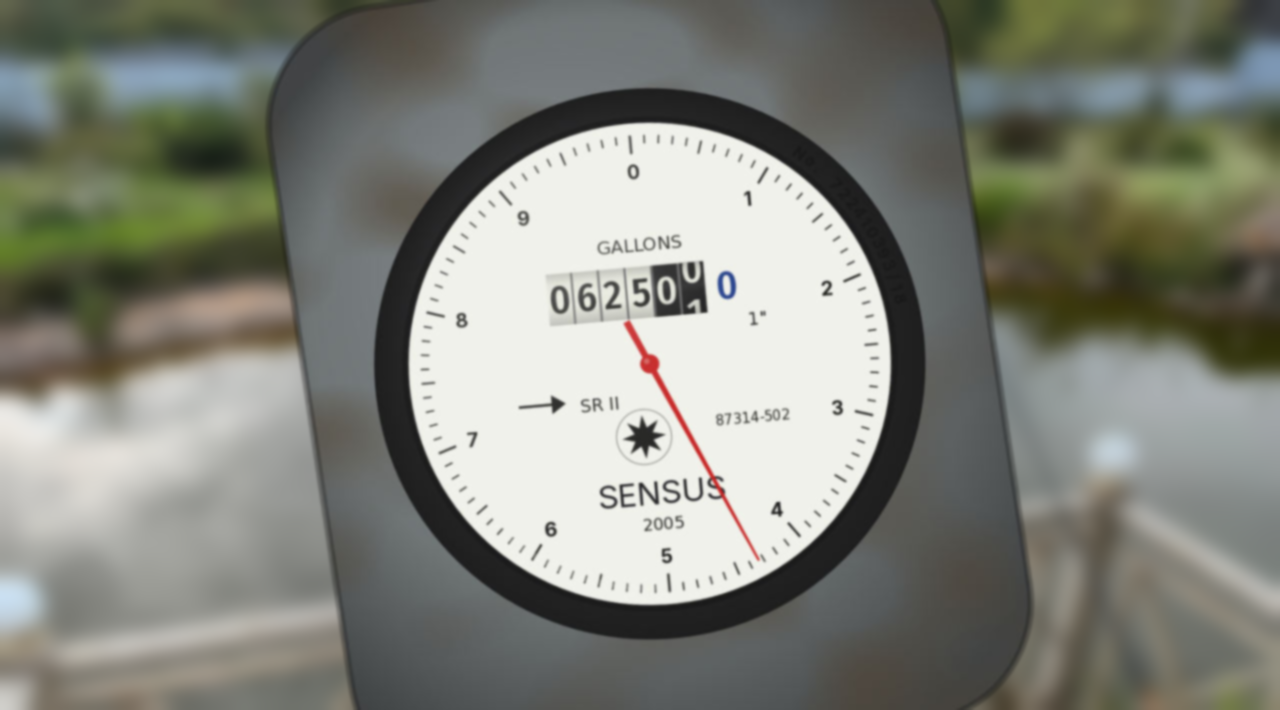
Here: 625004.3 gal
